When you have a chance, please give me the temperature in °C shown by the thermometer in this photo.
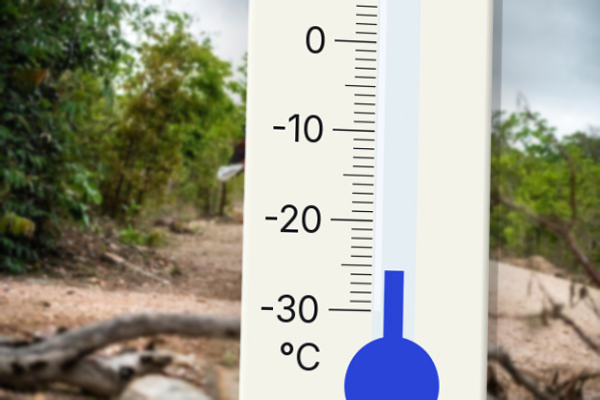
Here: -25.5 °C
